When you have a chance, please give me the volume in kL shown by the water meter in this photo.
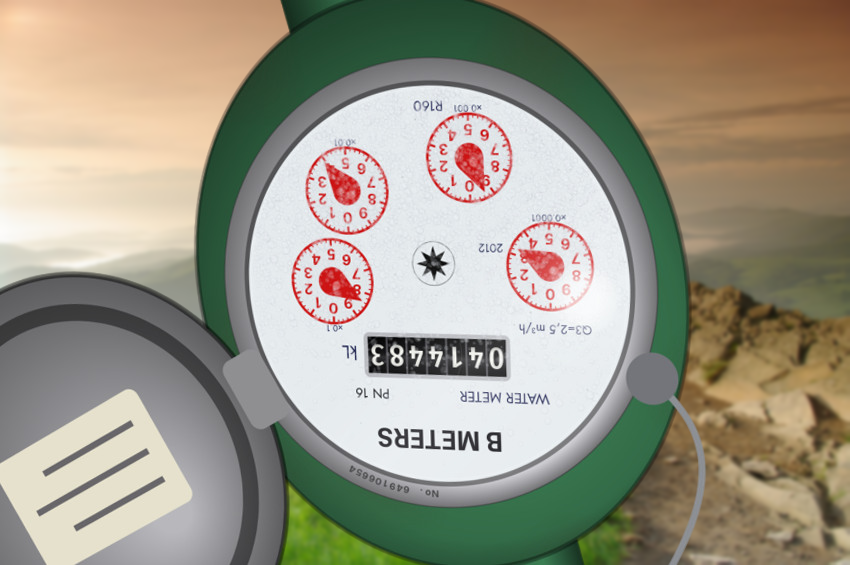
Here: 414483.8393 kL
